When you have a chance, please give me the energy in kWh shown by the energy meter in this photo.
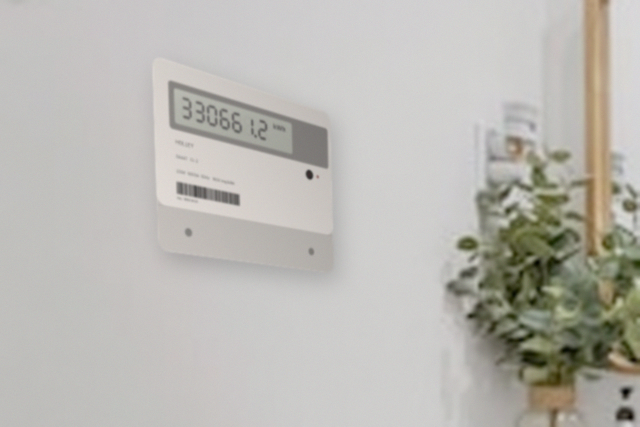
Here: 330661.2 kWh
